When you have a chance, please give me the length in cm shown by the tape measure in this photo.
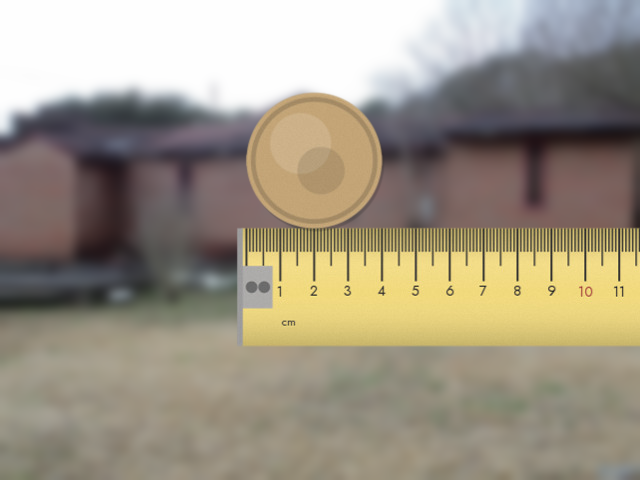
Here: 4 cm
